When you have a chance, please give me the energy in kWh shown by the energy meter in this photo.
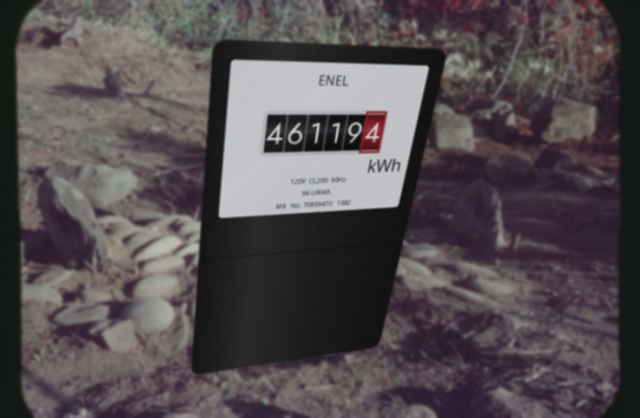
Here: 46119.4 kWh
